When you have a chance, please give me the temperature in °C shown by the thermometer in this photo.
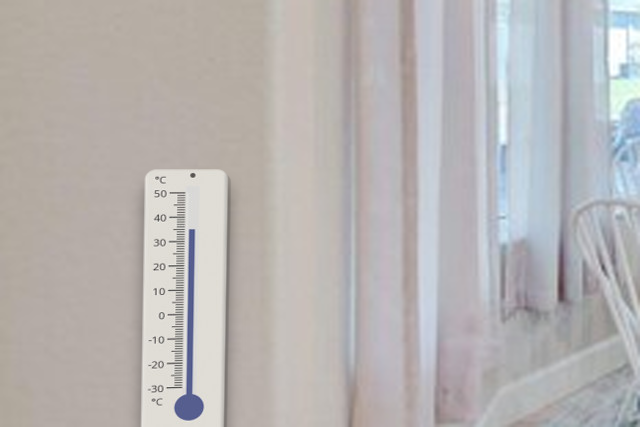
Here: 35 °C
